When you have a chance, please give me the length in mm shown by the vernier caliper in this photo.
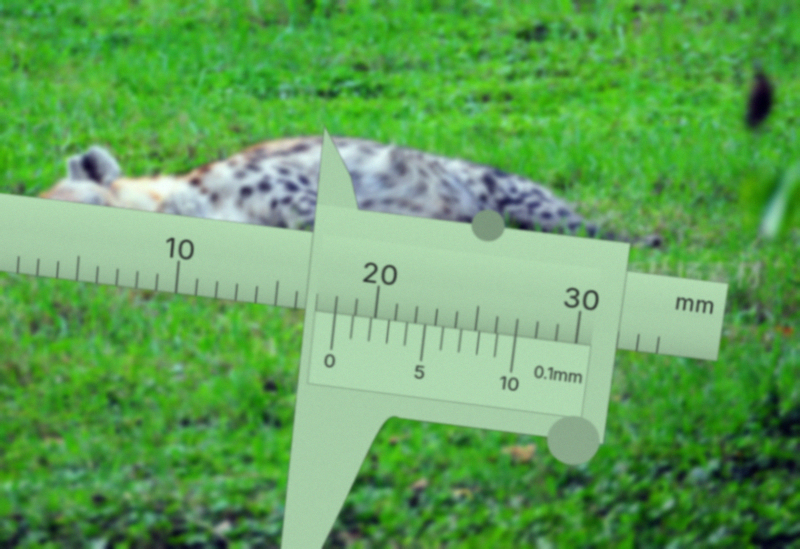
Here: 18.0 mm
